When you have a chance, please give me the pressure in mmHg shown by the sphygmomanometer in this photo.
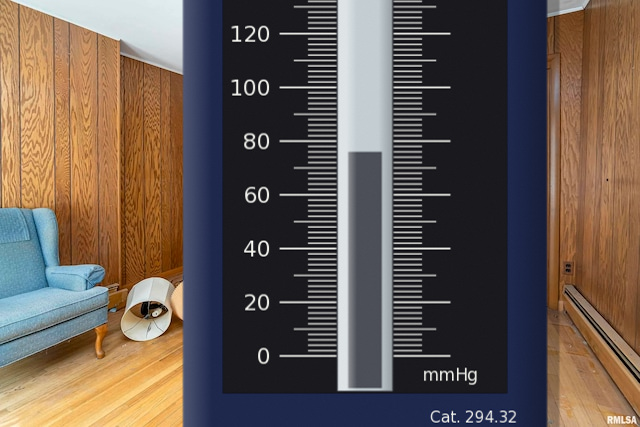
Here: 76 mmHg
